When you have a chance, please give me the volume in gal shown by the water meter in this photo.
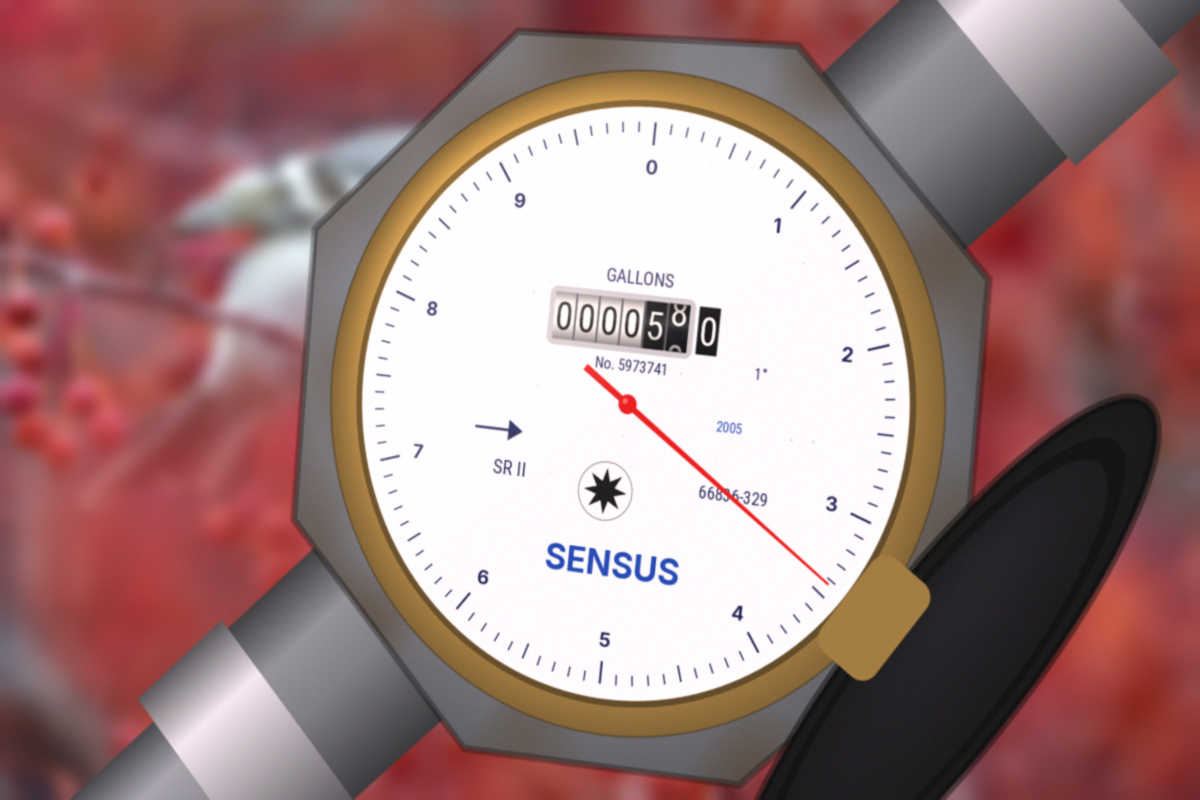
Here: 583.4 gal
